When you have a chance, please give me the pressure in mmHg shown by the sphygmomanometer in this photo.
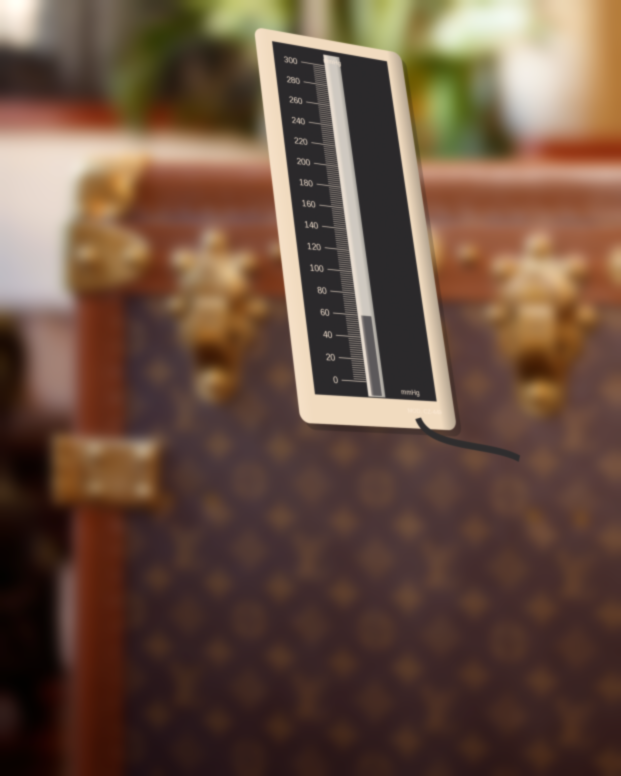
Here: 60 mmHg
